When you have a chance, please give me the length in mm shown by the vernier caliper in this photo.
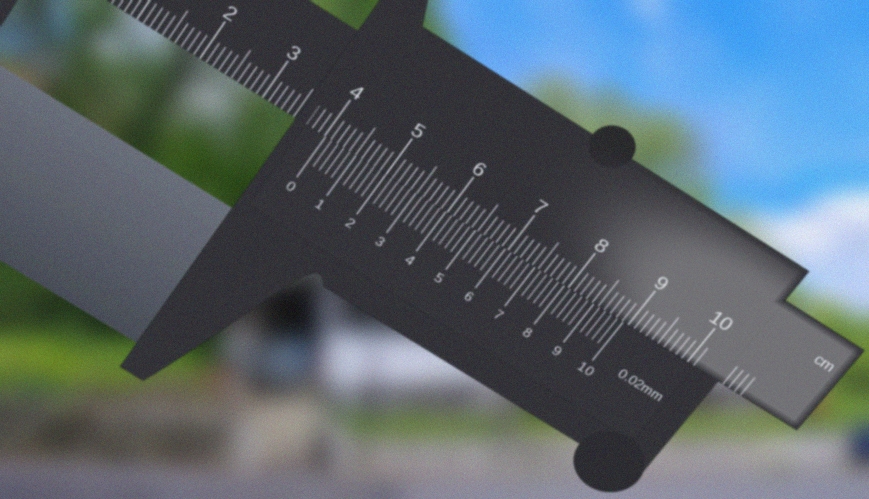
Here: 40.2 mm
